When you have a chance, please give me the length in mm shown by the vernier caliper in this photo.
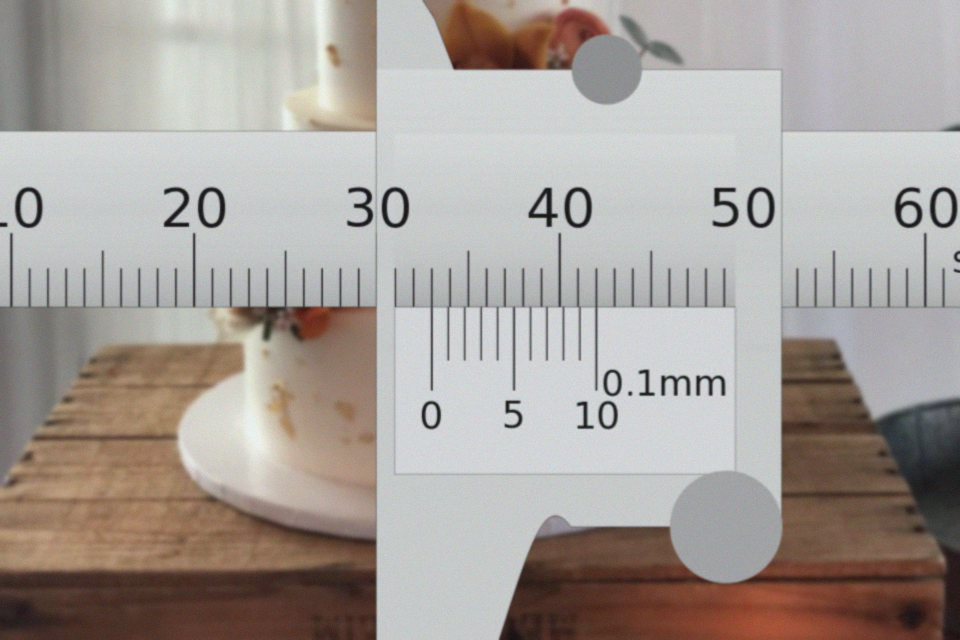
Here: 33.0 mm
